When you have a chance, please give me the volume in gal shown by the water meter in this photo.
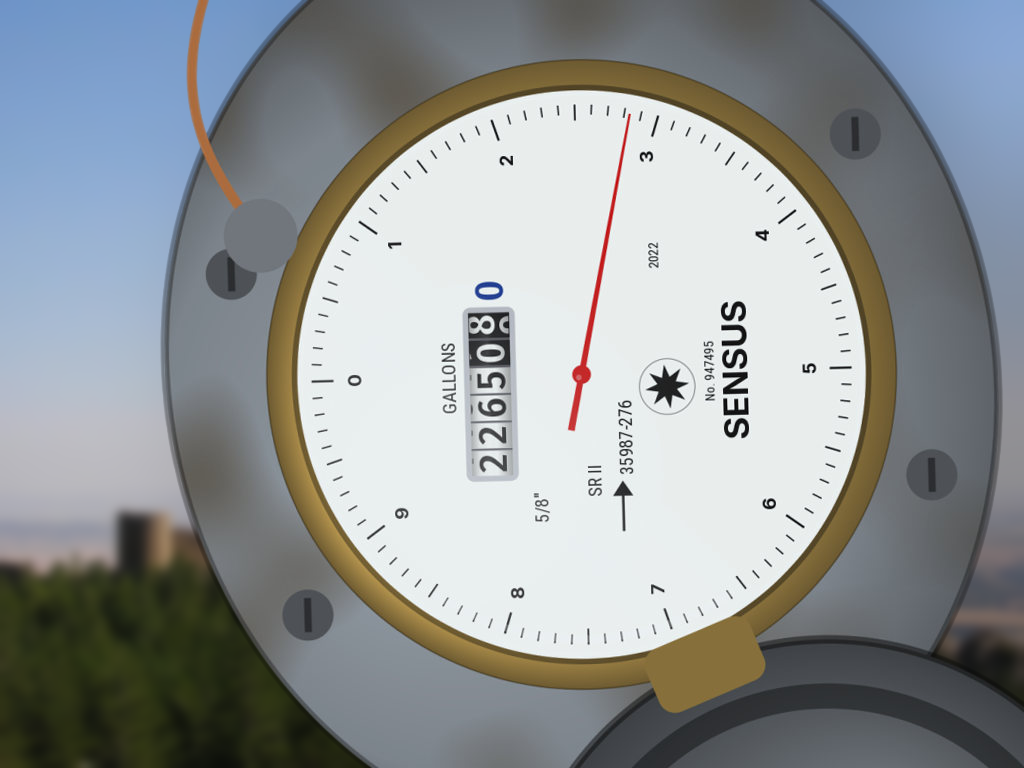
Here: 2265082.8 gal
